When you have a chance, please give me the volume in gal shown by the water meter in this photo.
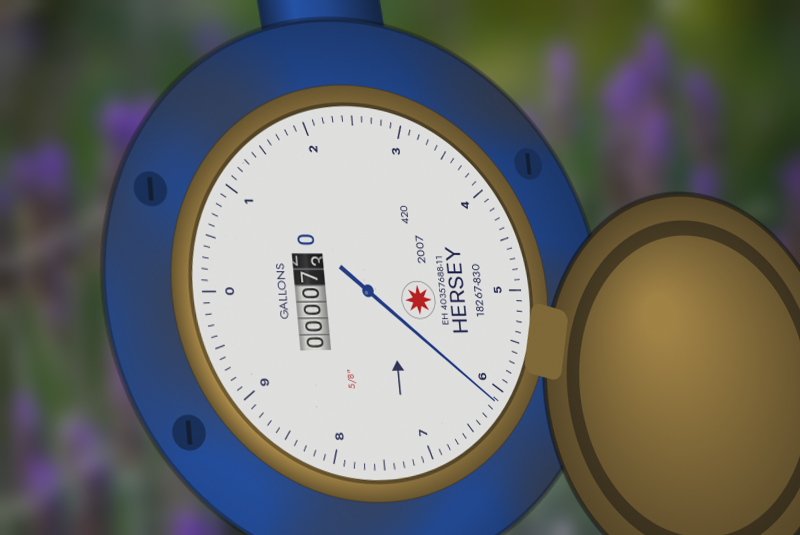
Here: 726.1 gal
